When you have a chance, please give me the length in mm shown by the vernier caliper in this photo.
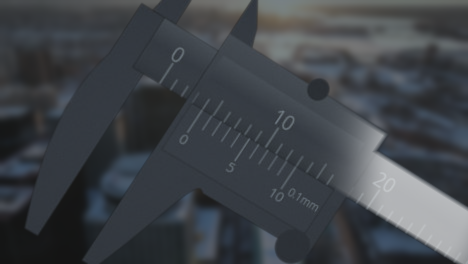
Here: 4.0 mm
